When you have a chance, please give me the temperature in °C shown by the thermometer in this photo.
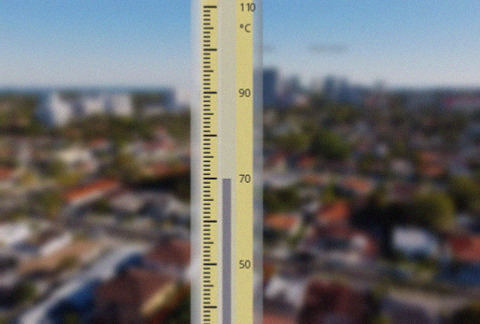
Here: 70 °C
